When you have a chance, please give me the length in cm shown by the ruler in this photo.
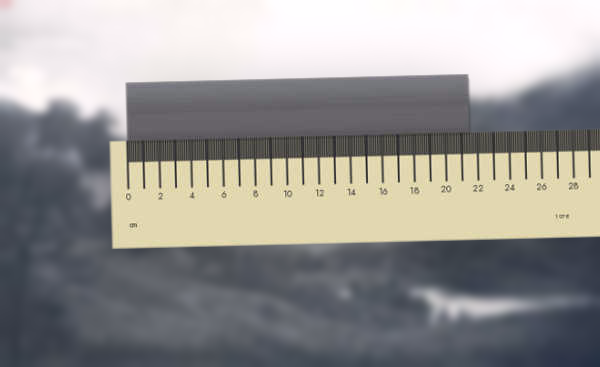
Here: 21.5 cm
